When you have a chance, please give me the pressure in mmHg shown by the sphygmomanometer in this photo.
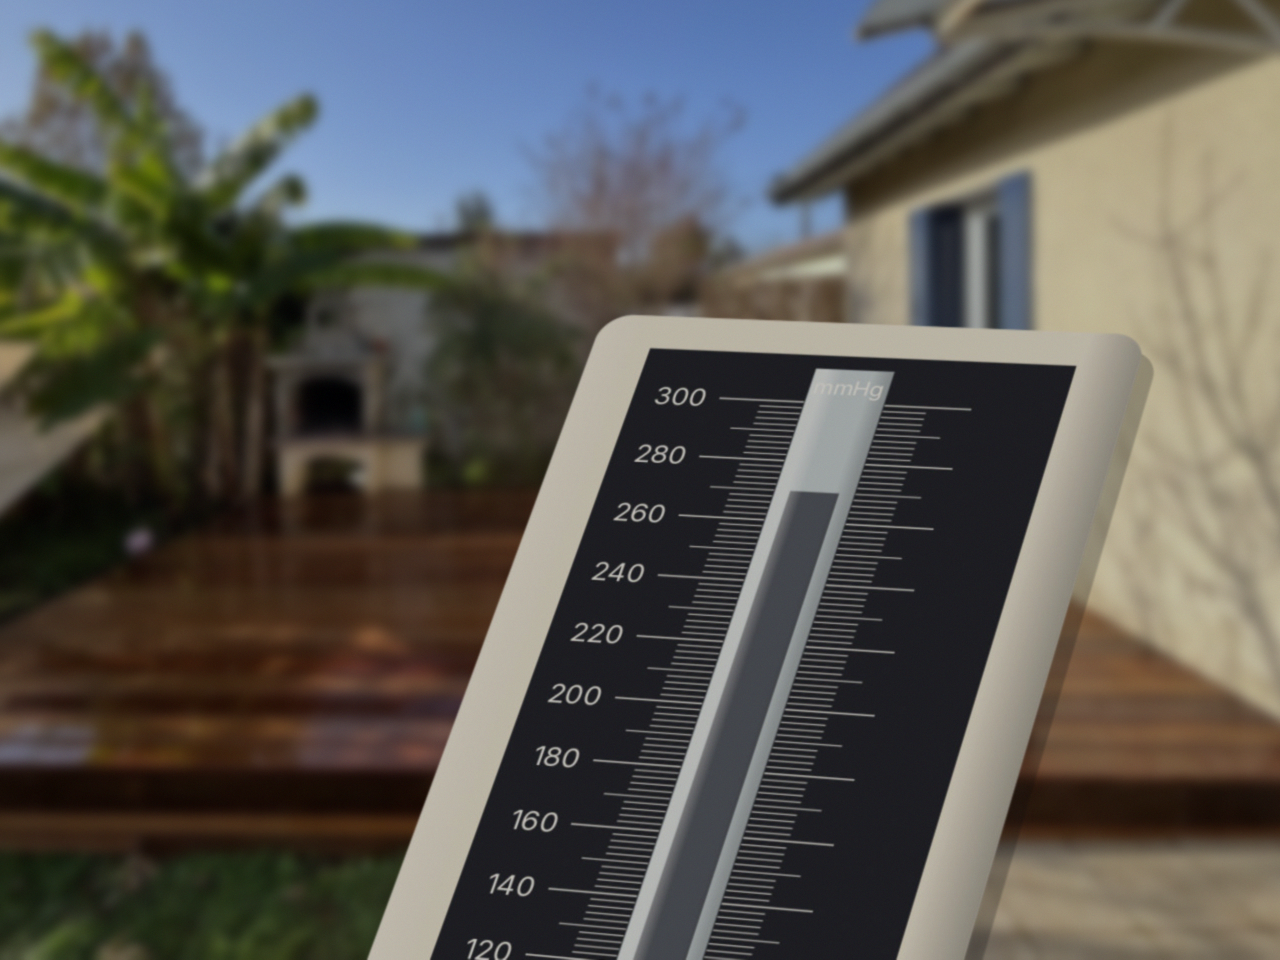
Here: 270 mmHg
